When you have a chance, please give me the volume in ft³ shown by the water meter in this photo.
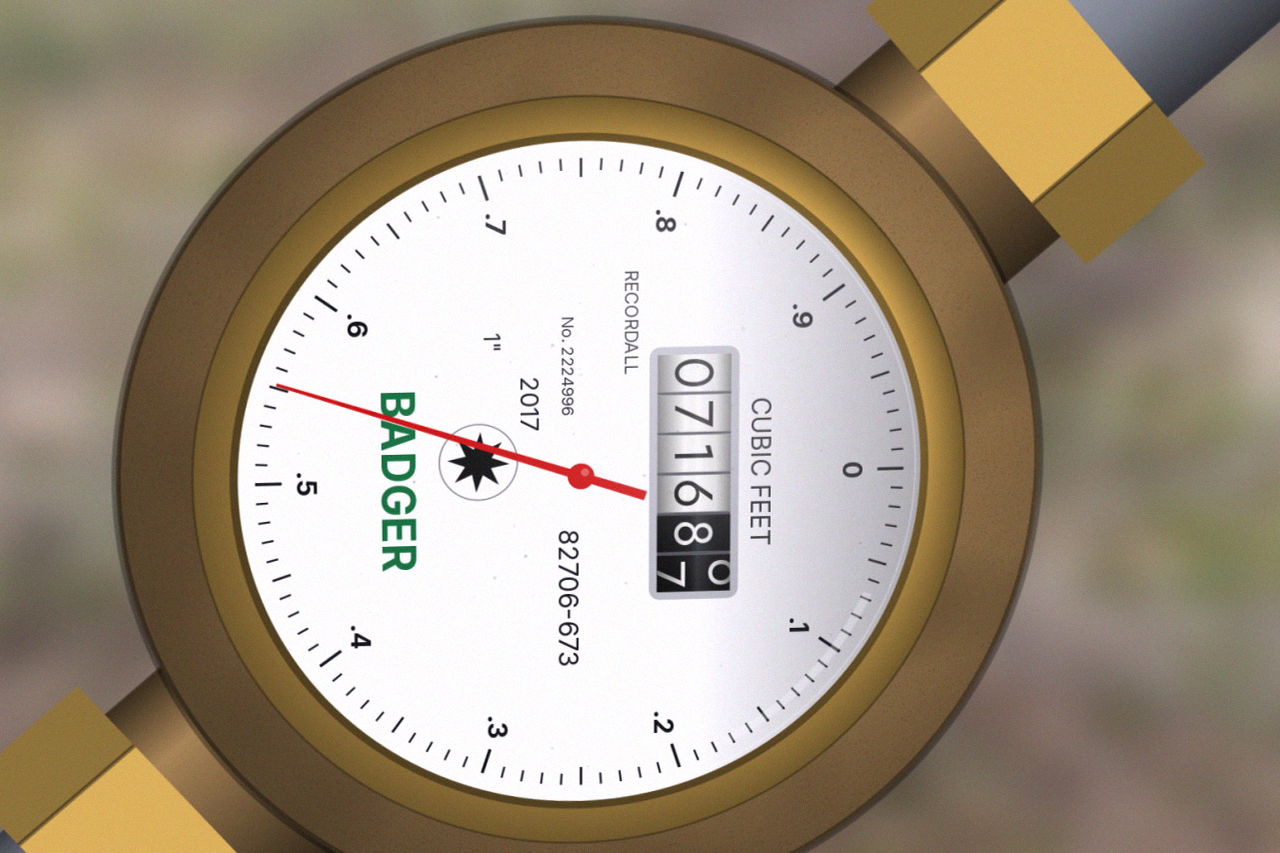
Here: 71686.55 ft³
